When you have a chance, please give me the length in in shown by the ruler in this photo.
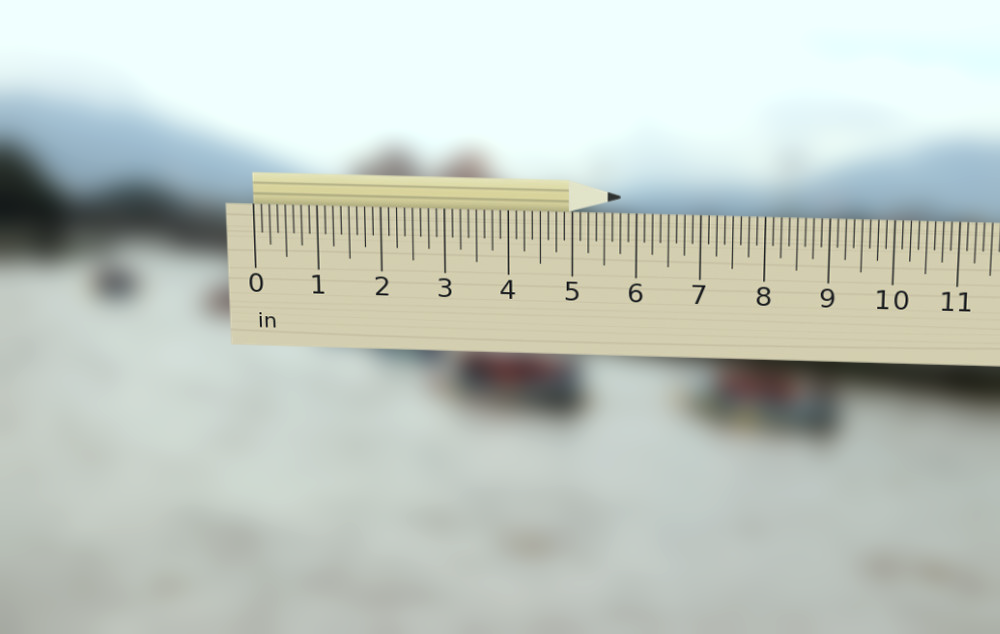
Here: 5.75 in
